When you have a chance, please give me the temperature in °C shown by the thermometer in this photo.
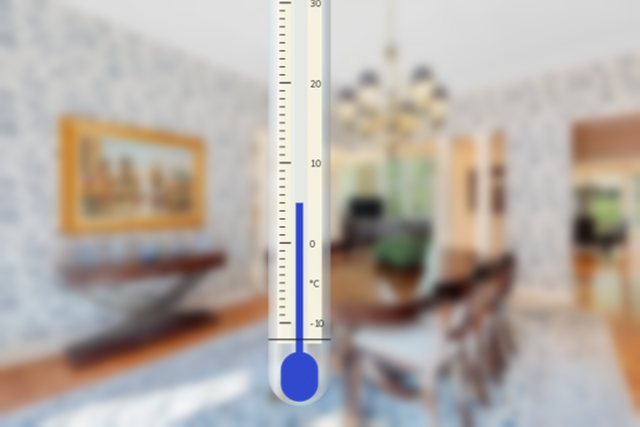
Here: 5 °C
